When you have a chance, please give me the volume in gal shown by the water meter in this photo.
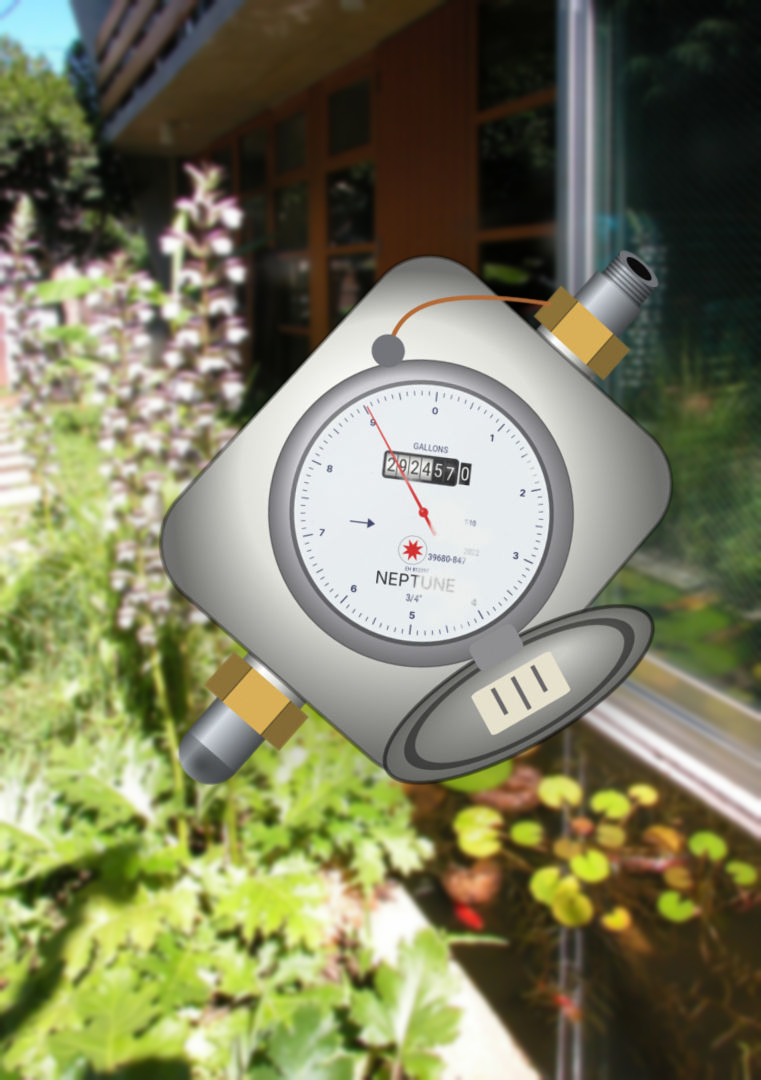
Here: 2924569.0 gal
